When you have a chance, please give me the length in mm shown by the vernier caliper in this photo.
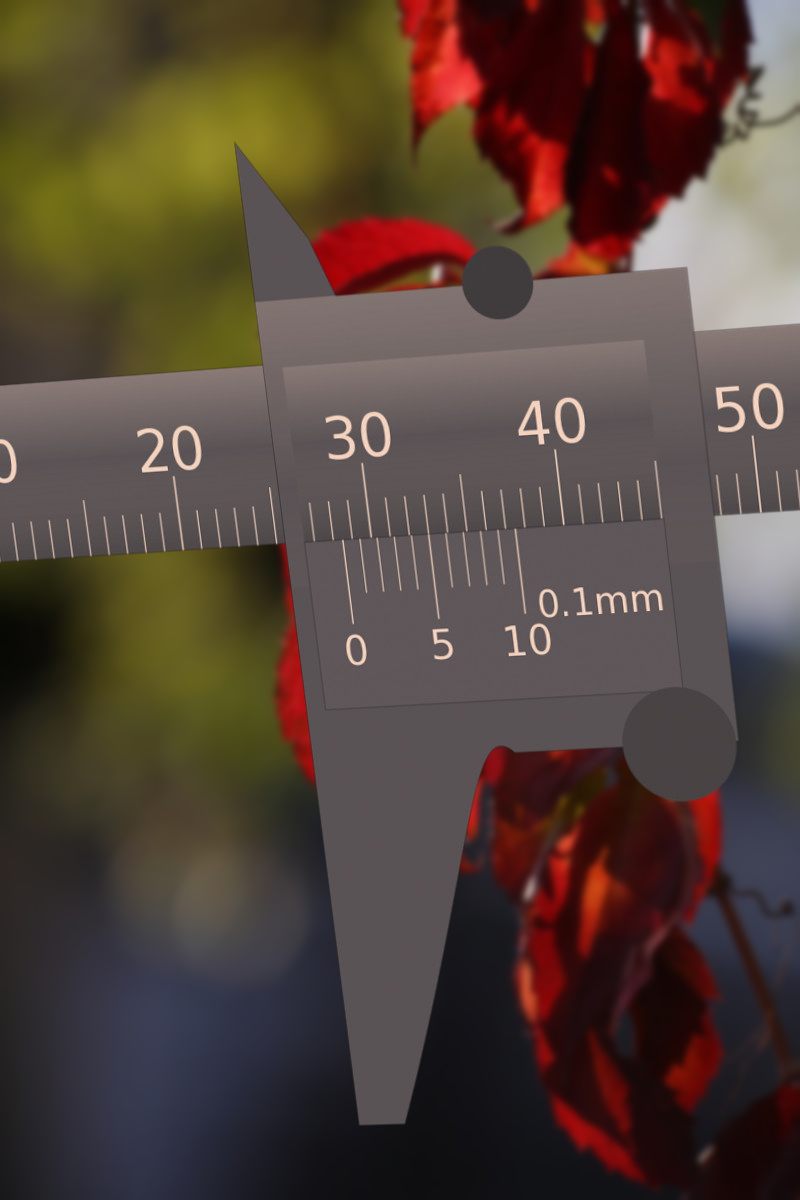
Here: 28.5 mm
